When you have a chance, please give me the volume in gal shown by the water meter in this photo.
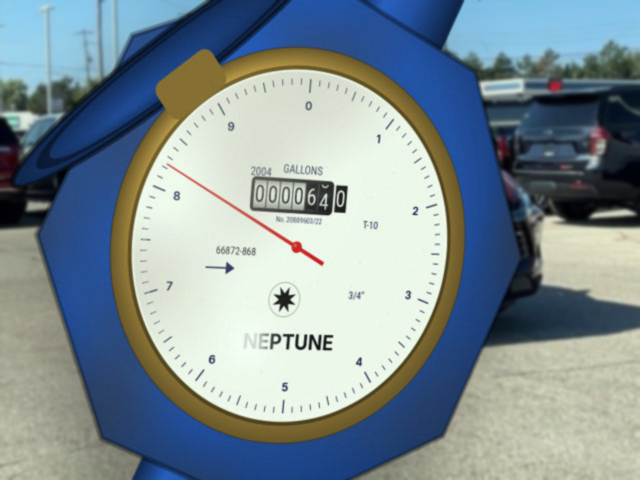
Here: 638.2 gal
